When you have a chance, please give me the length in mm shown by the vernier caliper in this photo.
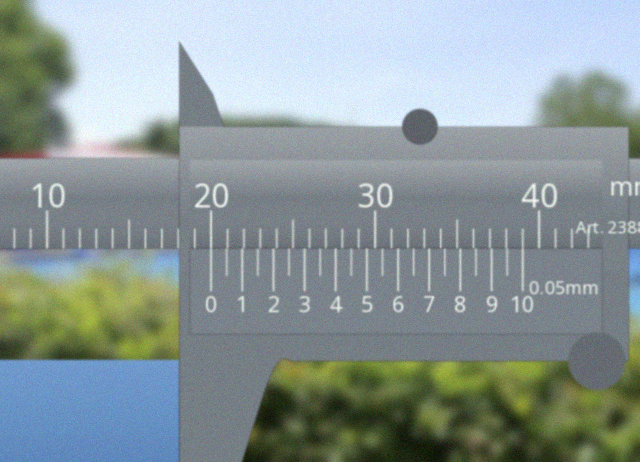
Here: 20.0 mm
